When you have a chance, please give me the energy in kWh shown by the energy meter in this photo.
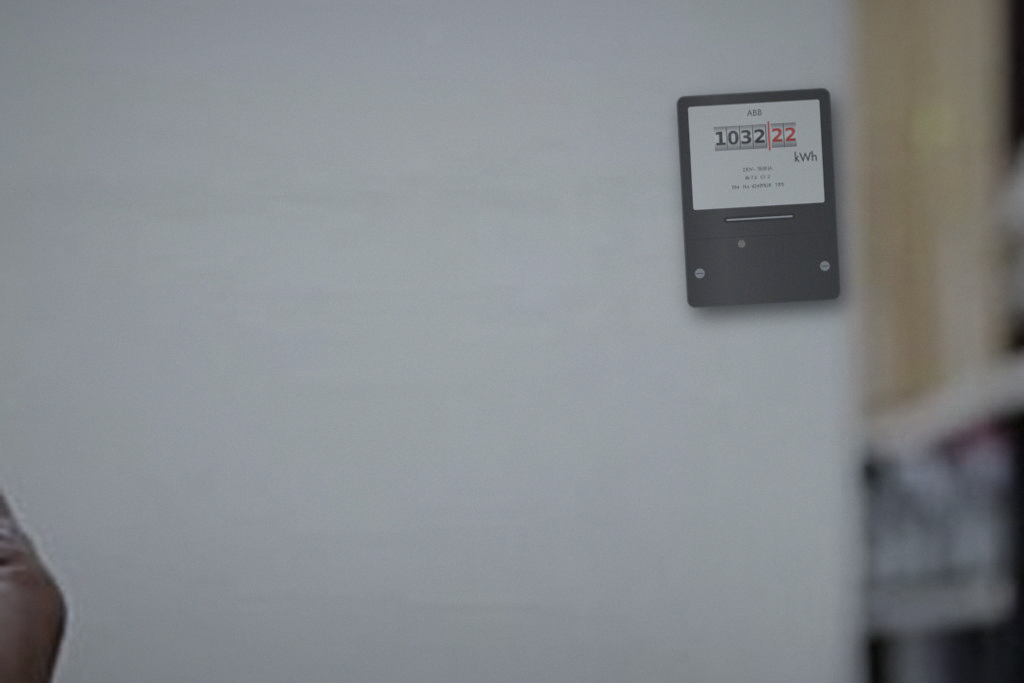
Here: 1032.22 kWh
